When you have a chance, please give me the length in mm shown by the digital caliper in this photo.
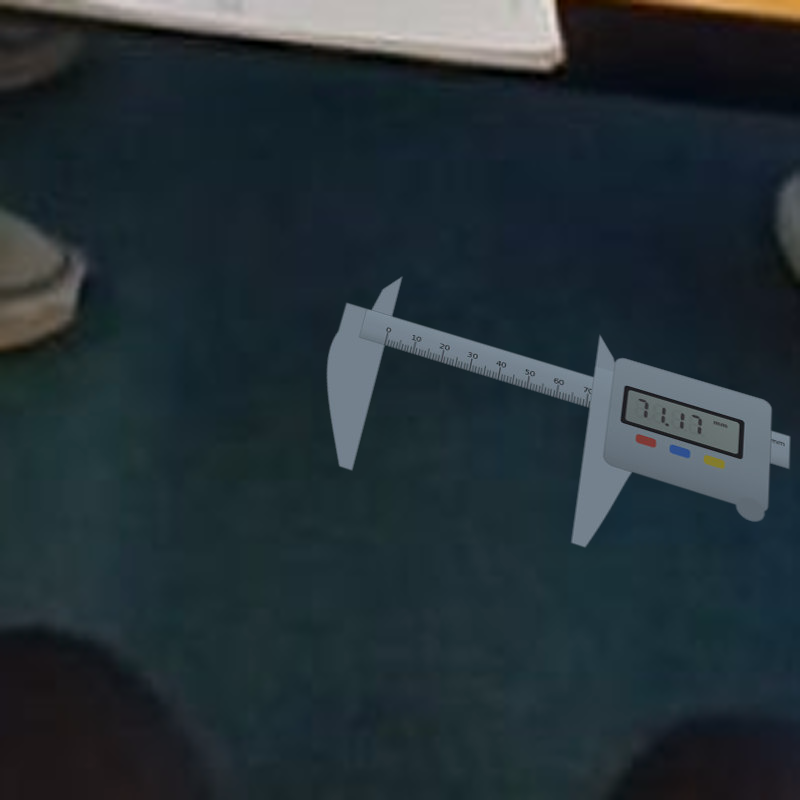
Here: 71.17 mm
